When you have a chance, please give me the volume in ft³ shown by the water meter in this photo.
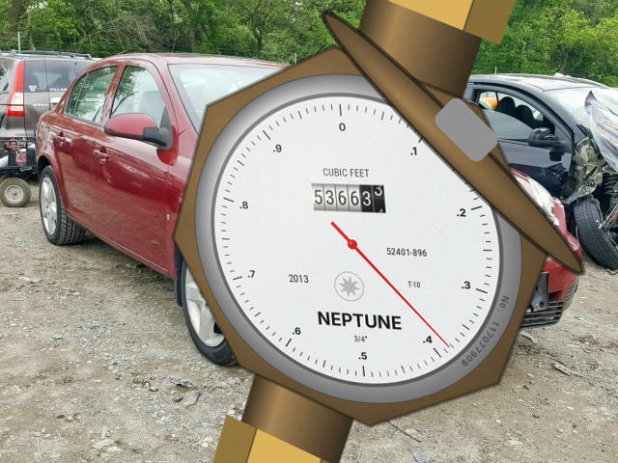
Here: 536633.38 ft³
